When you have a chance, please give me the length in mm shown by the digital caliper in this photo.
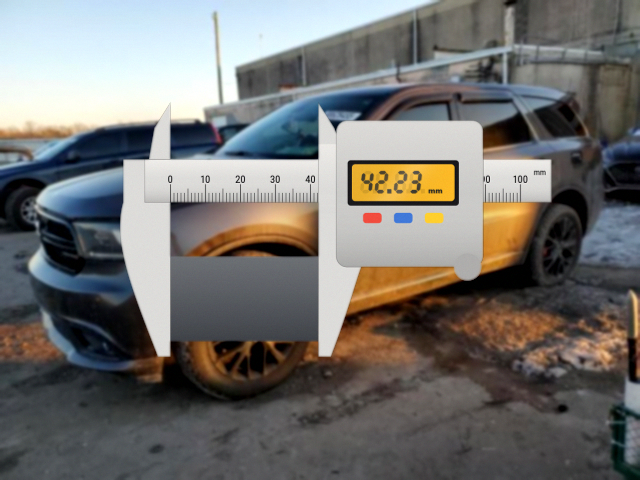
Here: 42.23 mm
